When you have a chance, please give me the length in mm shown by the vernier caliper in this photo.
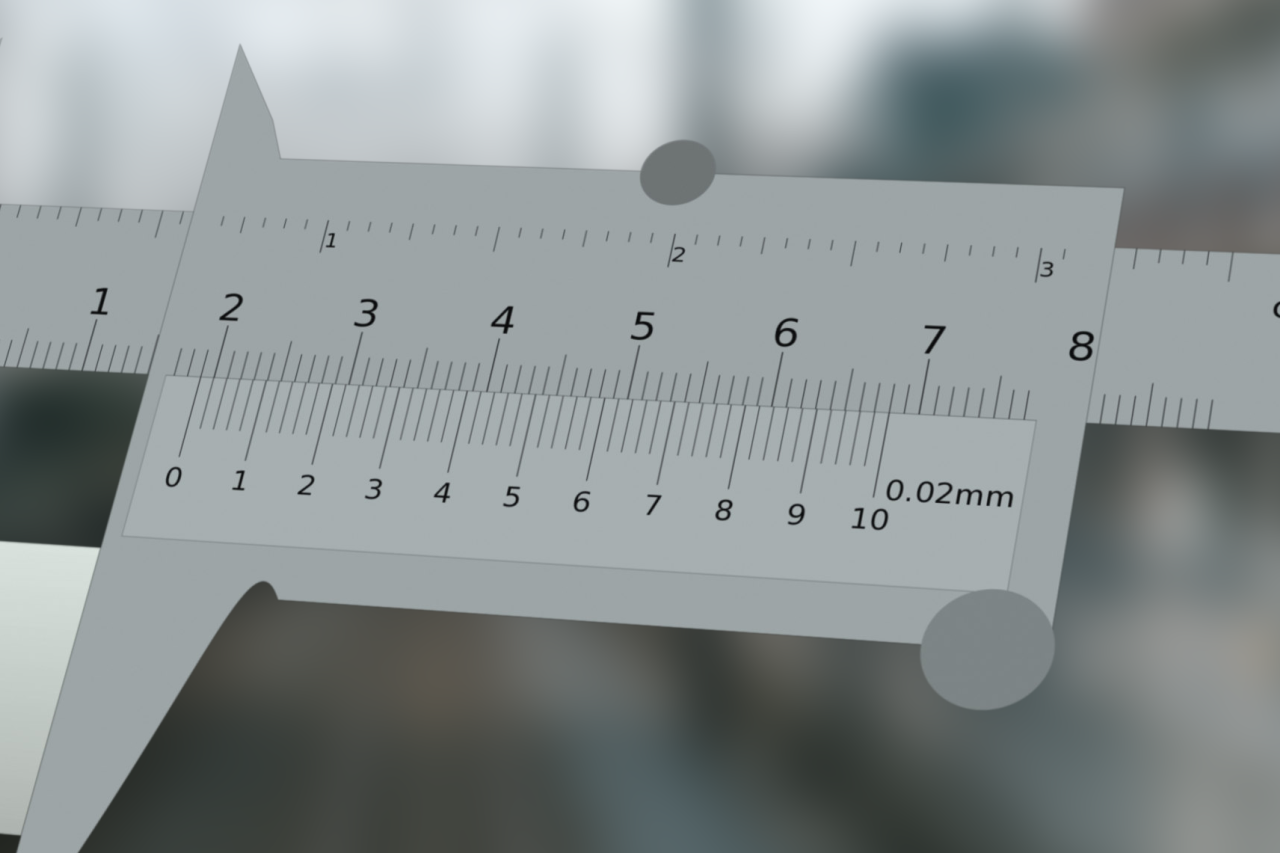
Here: 19.0 mm
